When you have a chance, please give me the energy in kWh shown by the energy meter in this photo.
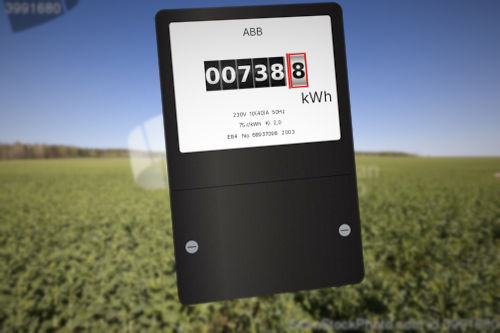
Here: 738.8 kWh
